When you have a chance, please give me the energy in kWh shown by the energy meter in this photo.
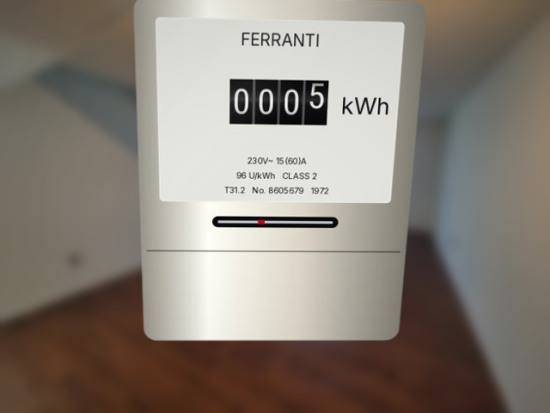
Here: 5 kWh
